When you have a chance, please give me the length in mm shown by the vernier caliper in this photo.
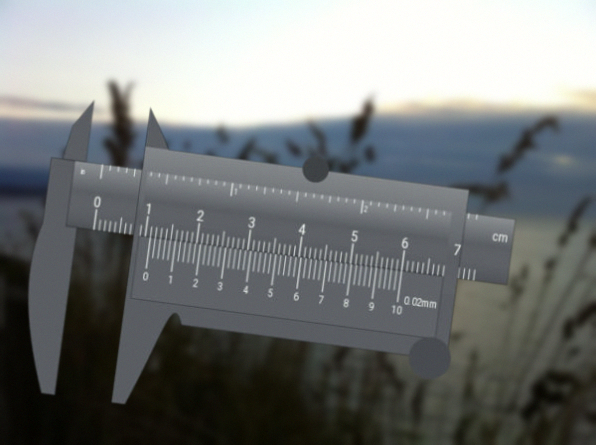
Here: 11.0 mm
